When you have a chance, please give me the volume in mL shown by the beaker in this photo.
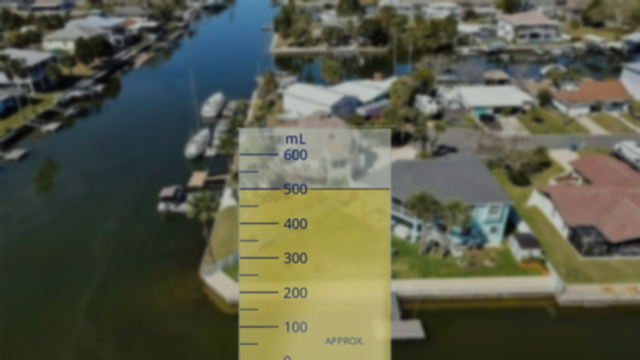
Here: 500 mL
